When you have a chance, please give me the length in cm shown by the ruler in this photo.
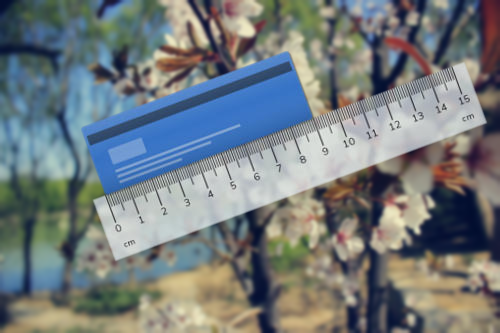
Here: 9 cm
